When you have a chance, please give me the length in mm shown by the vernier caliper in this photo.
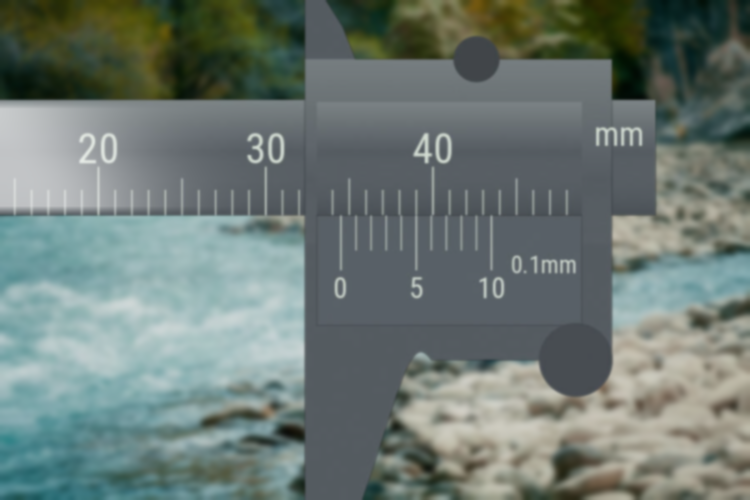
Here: 34.5 mm
